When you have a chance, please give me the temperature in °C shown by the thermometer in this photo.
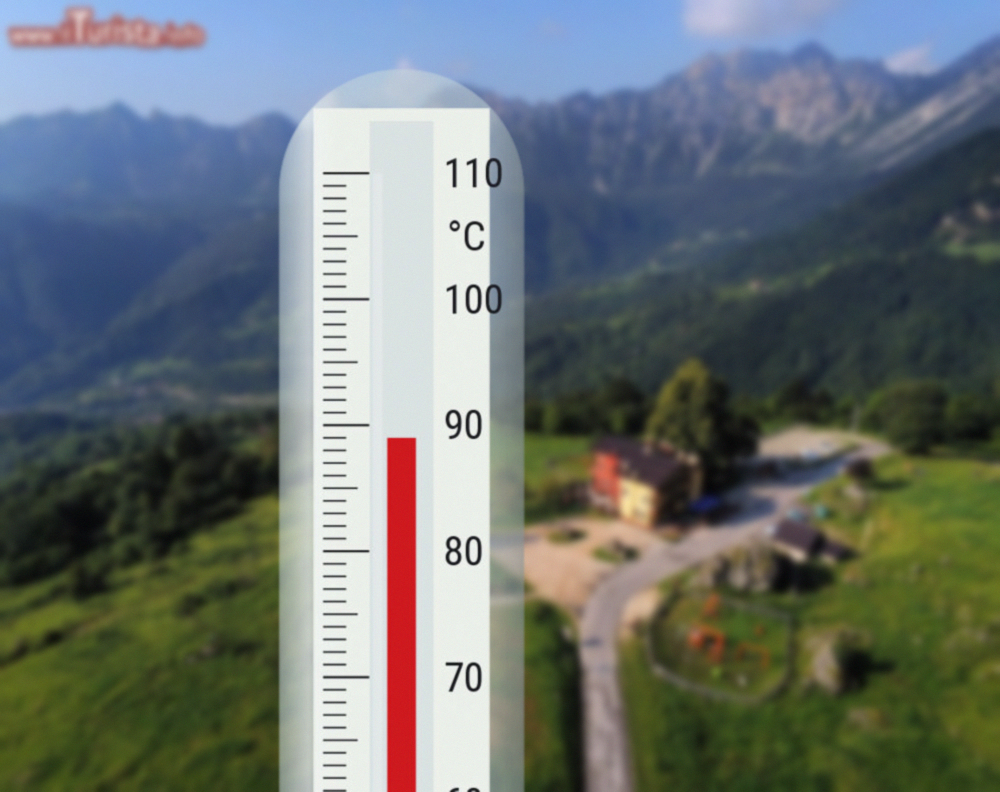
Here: 89 °C
